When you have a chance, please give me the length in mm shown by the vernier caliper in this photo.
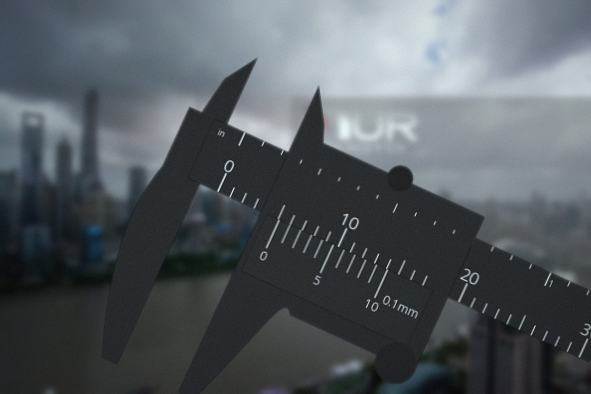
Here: 5.1 mm
